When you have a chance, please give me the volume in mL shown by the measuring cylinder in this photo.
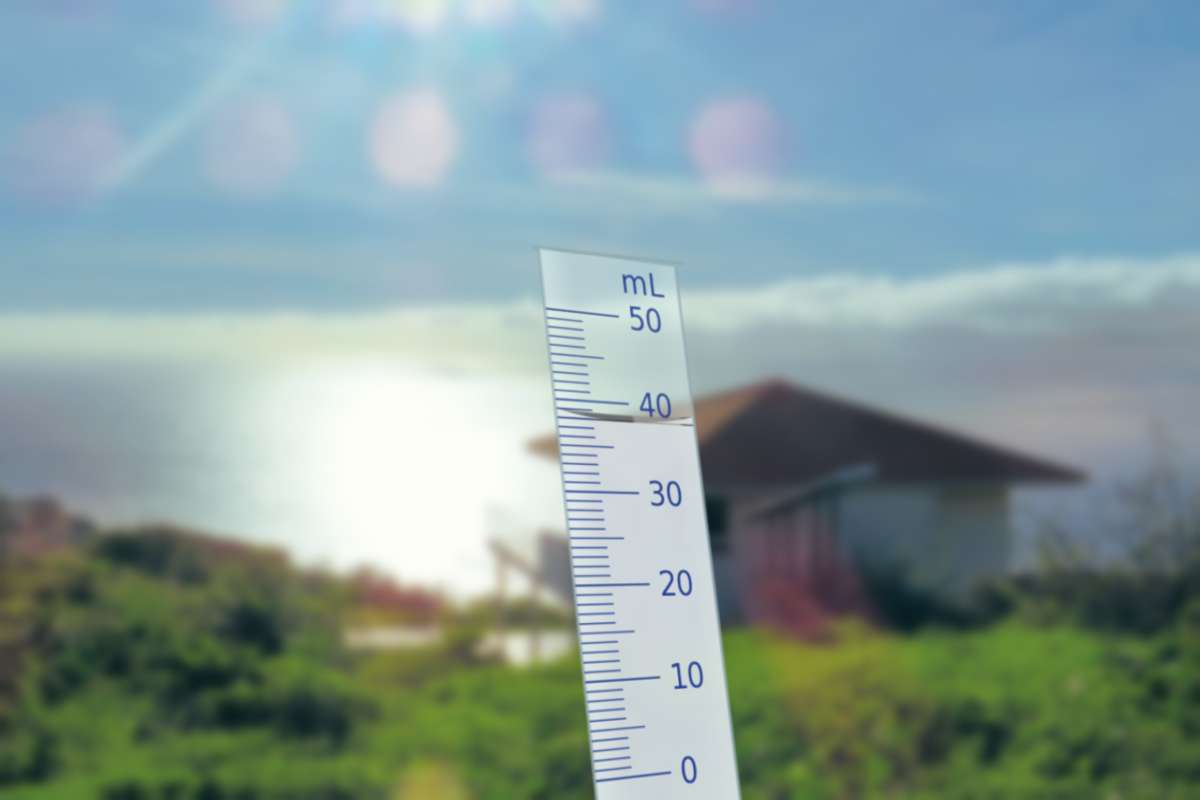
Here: 38 mL
